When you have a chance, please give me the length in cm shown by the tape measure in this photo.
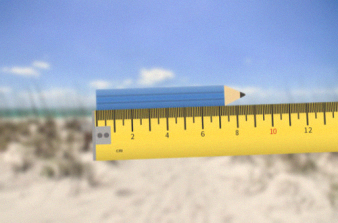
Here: 8.5 cm
